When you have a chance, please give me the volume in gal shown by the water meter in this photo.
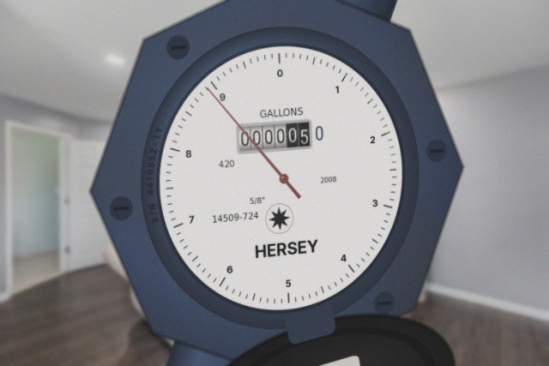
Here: 48.9 gal
